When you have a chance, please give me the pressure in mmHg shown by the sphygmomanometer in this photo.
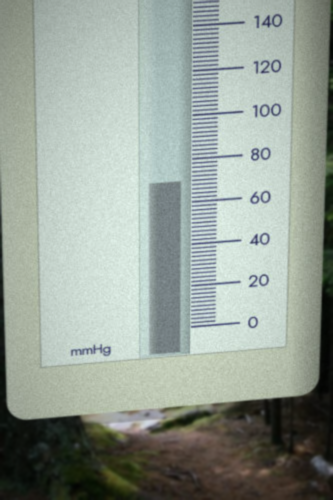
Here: 70 mmHg
